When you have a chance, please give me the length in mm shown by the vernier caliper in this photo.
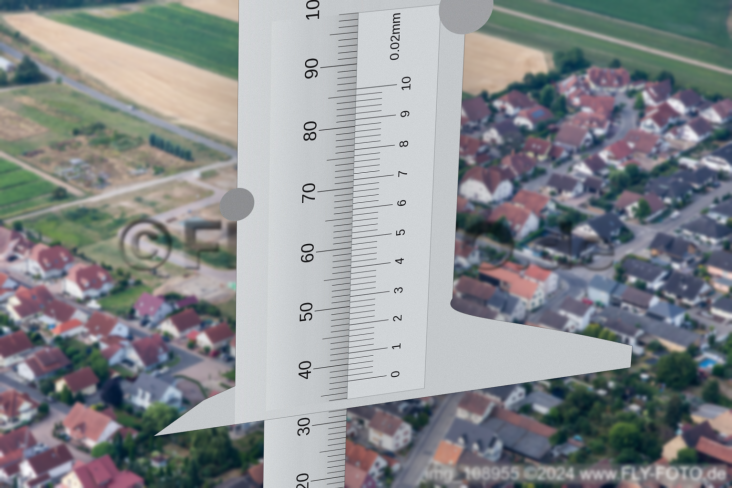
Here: 37.0 mm
